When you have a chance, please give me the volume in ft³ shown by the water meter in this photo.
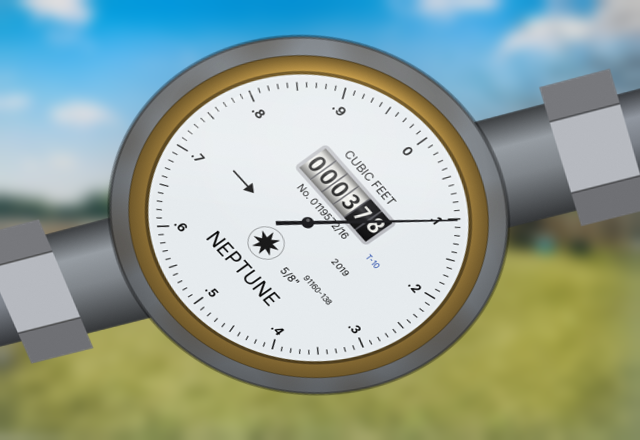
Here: 378.10 ft³
